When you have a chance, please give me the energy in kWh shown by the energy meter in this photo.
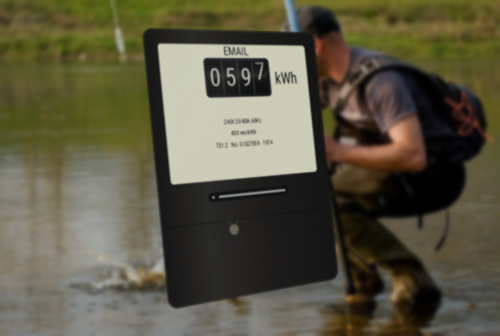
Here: 597 kWh
